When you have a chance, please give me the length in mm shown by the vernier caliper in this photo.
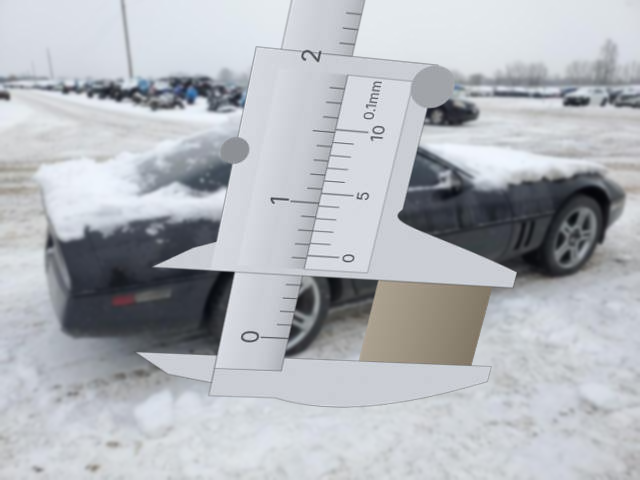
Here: 6.2 mm
